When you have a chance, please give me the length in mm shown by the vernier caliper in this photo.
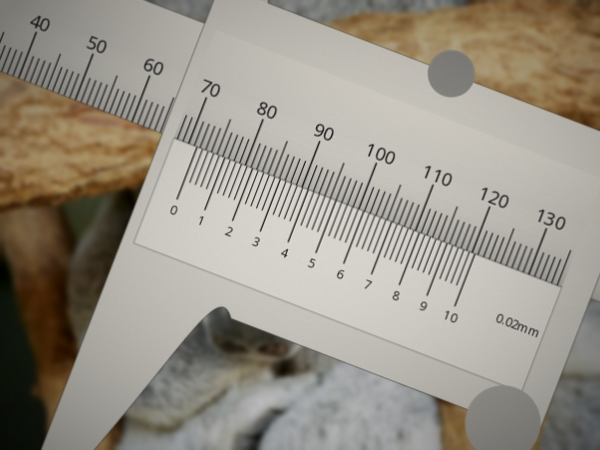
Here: 71.5 mm
